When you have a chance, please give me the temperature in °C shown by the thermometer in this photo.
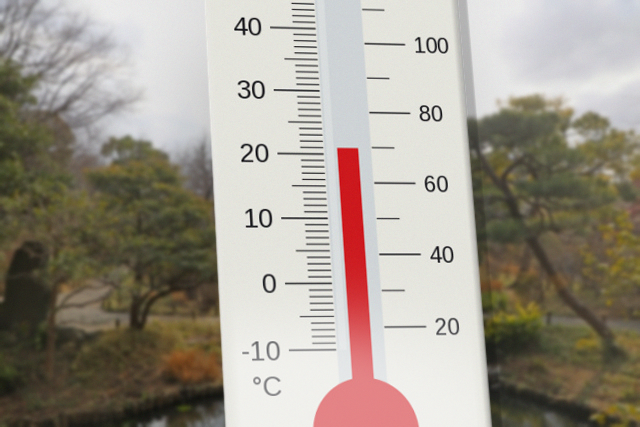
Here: 21 °C
